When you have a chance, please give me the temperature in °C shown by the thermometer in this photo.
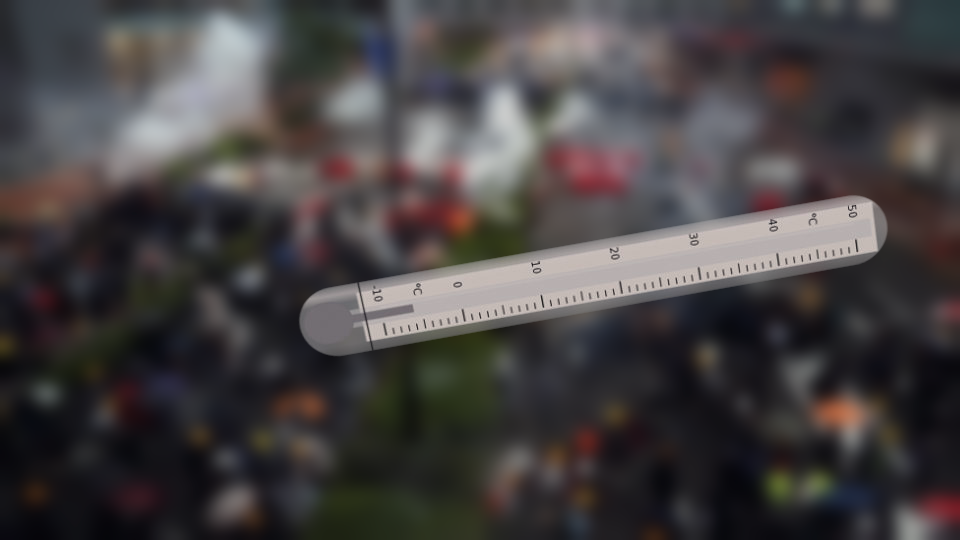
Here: -6 °C
